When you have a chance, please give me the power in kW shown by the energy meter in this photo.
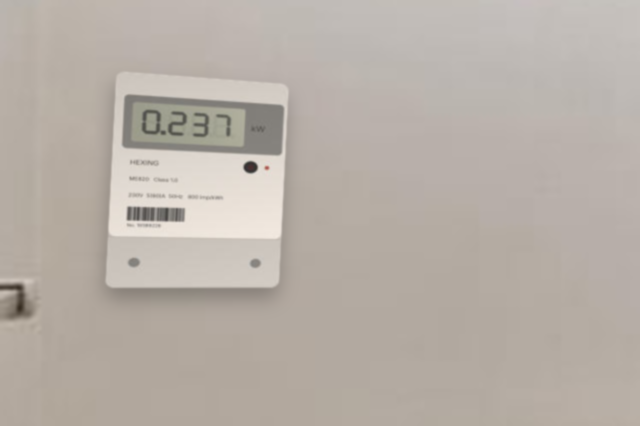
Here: 0.237 kW
